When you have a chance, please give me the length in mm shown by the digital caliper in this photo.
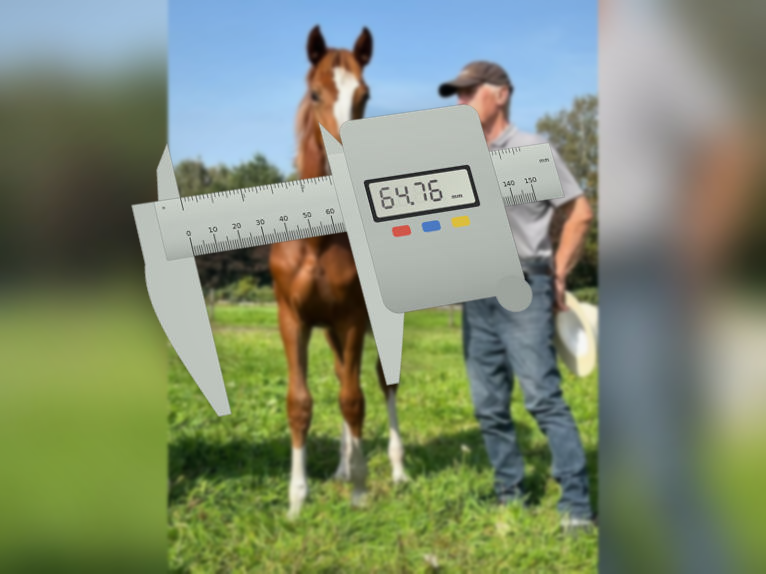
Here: 64.76 mm
